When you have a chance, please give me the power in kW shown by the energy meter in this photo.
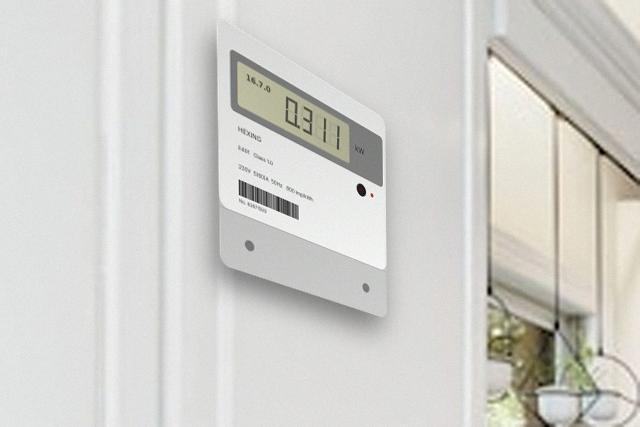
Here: 0.311 kW
